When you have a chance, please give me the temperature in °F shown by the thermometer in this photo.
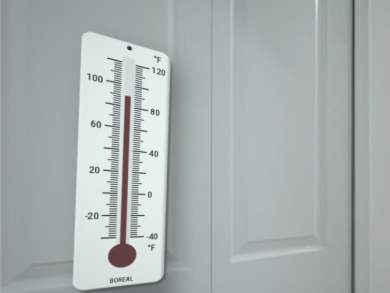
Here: 90 °F
